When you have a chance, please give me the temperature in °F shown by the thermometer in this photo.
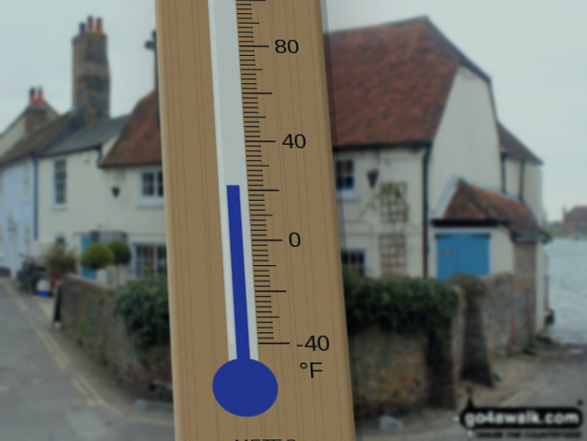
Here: 22 °F
